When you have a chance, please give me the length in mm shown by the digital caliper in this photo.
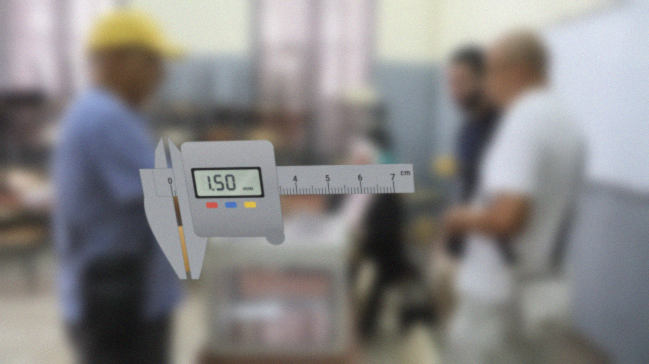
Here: 1.50 mm
